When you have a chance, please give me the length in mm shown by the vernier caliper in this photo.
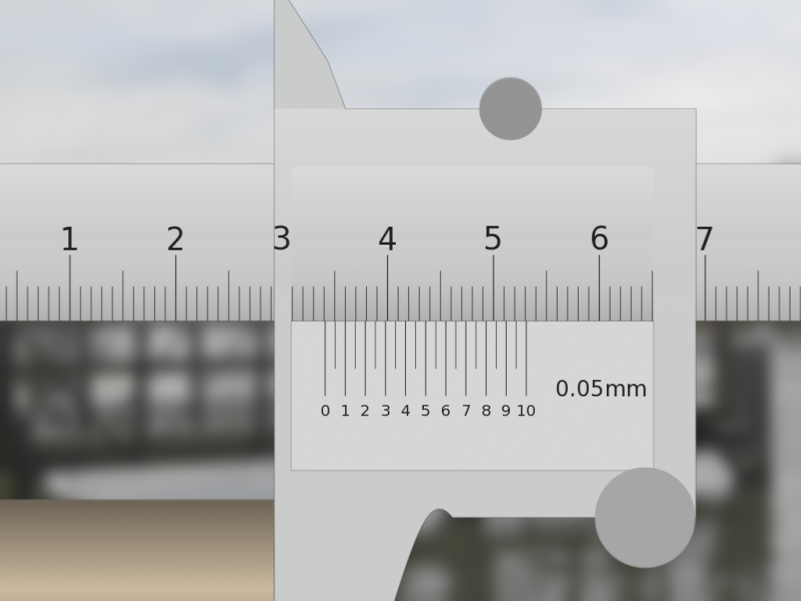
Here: 34.1 mm
